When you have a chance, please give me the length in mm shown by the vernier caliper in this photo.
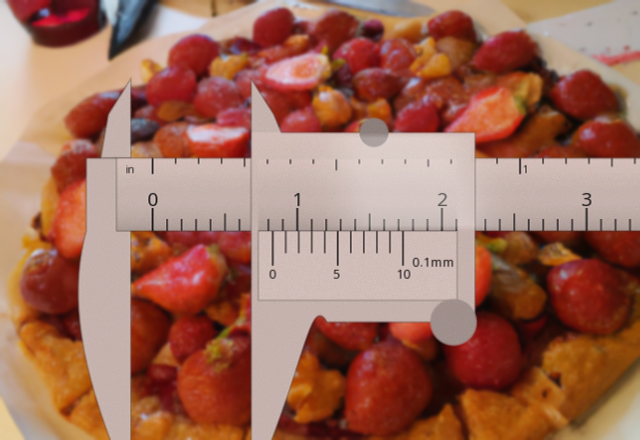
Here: 8.3 mm
